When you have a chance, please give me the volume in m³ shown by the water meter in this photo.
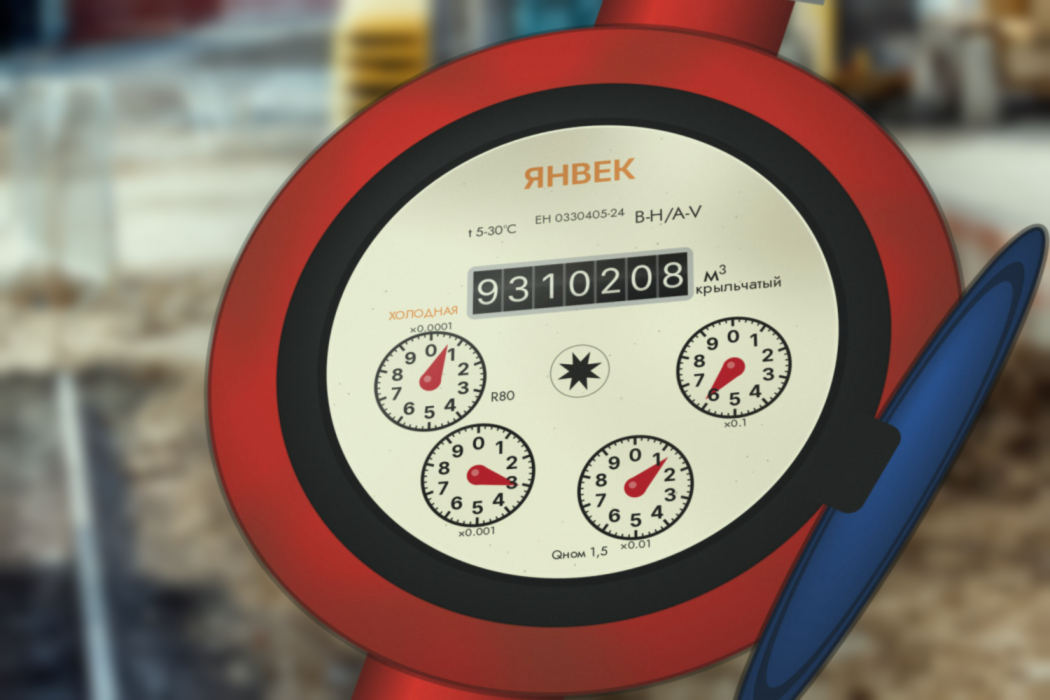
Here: 9310208.6130 m³
